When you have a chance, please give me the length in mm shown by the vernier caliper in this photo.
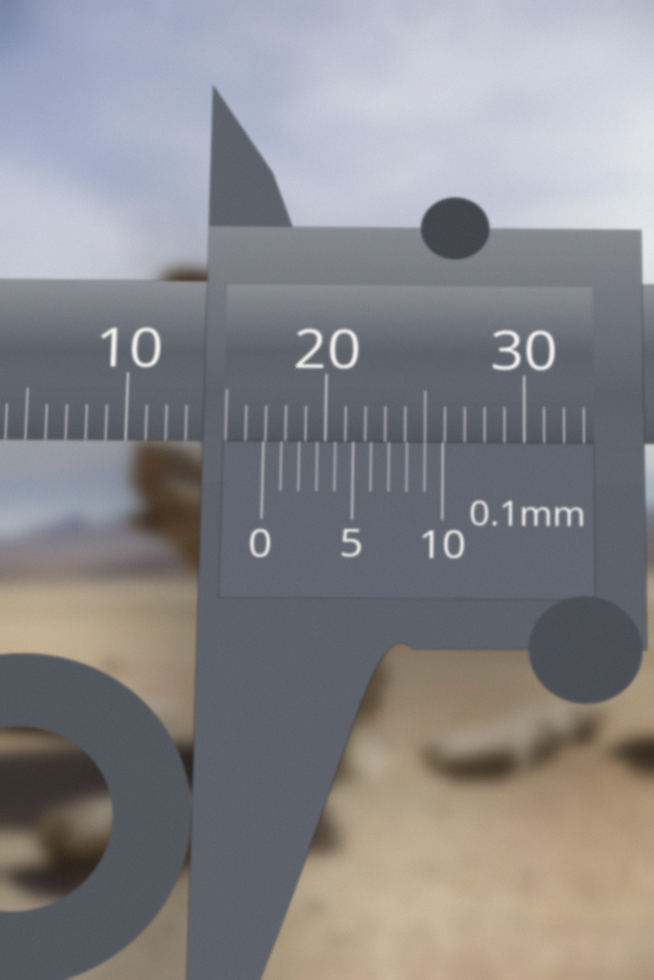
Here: 16.9 mm
